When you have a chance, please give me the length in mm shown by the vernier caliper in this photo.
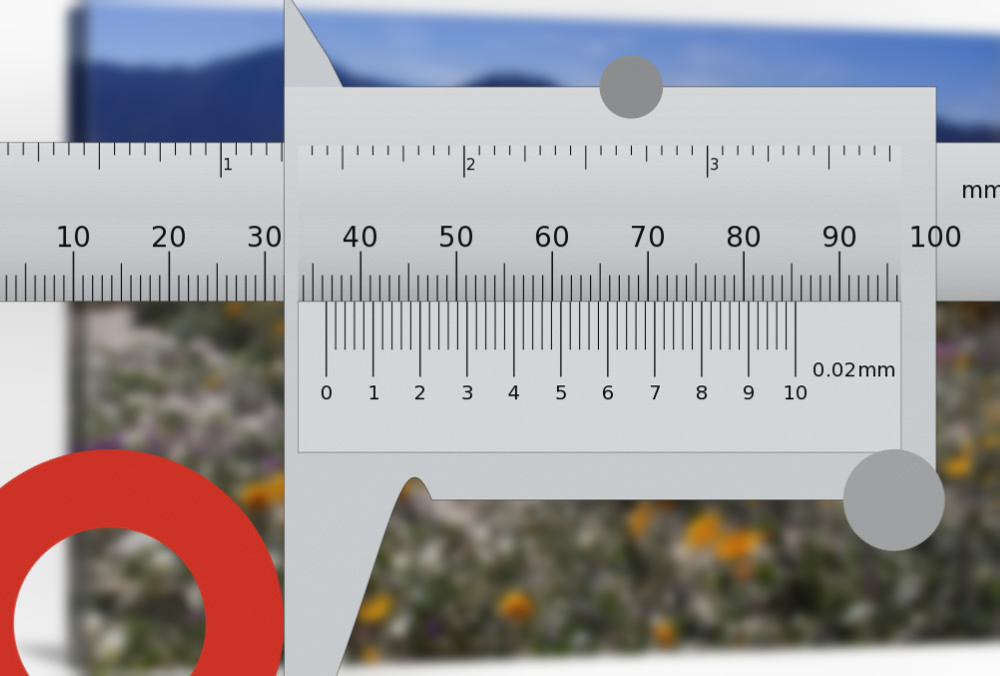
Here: 36.4 mm
